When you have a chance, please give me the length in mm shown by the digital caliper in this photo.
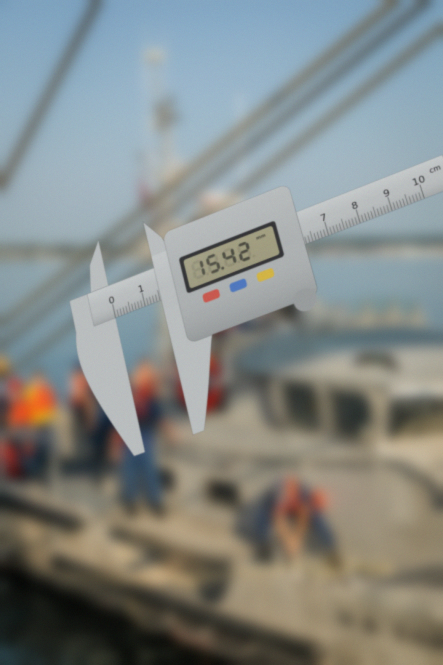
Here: 15.42 mm
